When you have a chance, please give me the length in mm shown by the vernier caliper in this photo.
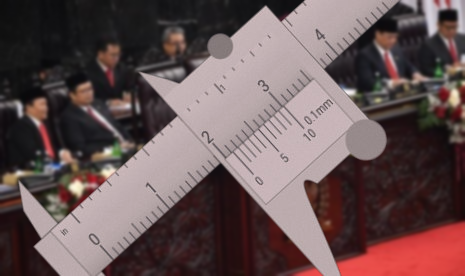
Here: 21.2 mm
